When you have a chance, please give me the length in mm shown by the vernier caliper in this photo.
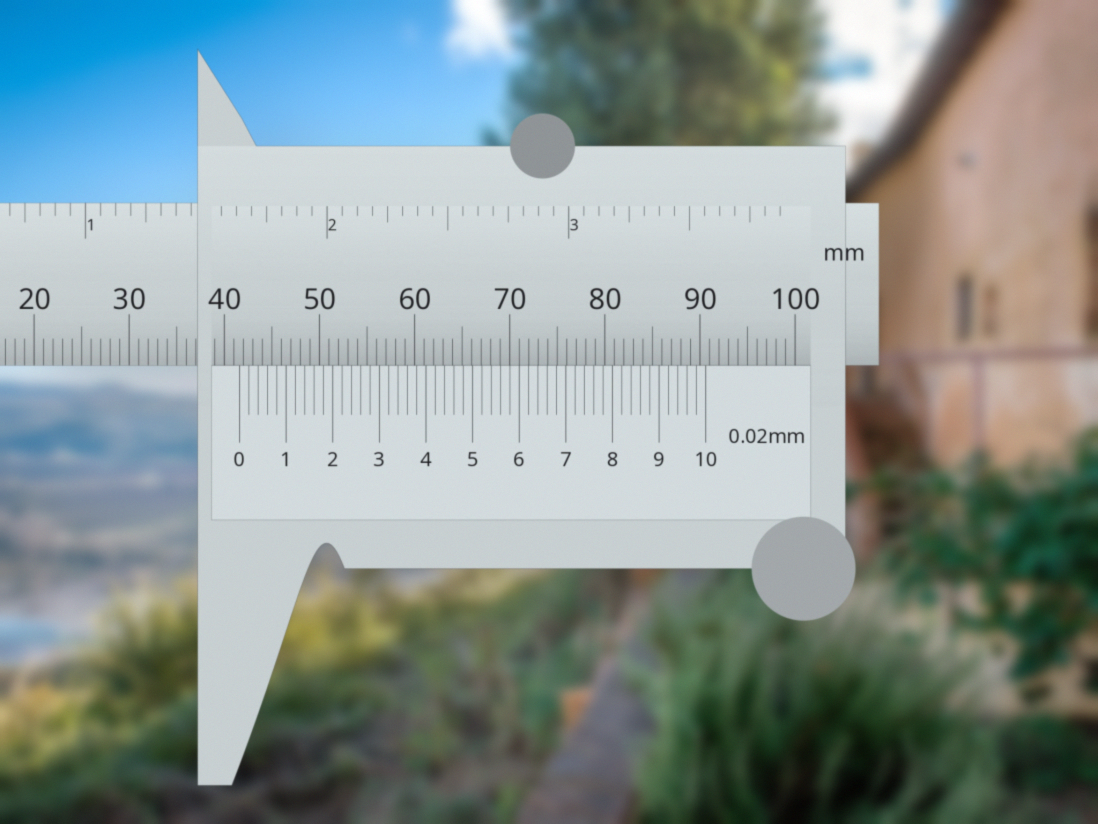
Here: 41.6 mm
